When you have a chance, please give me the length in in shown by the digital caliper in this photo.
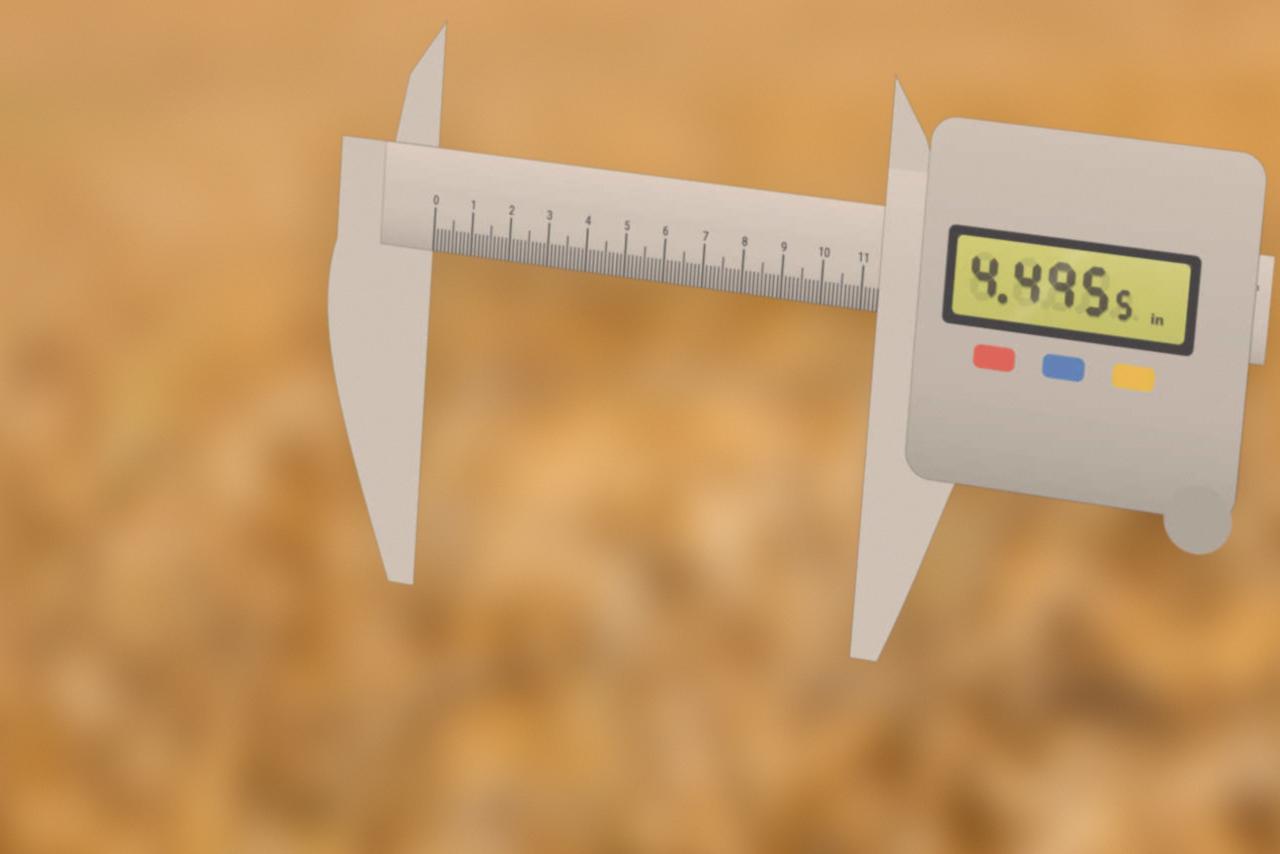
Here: 4.4955 in
